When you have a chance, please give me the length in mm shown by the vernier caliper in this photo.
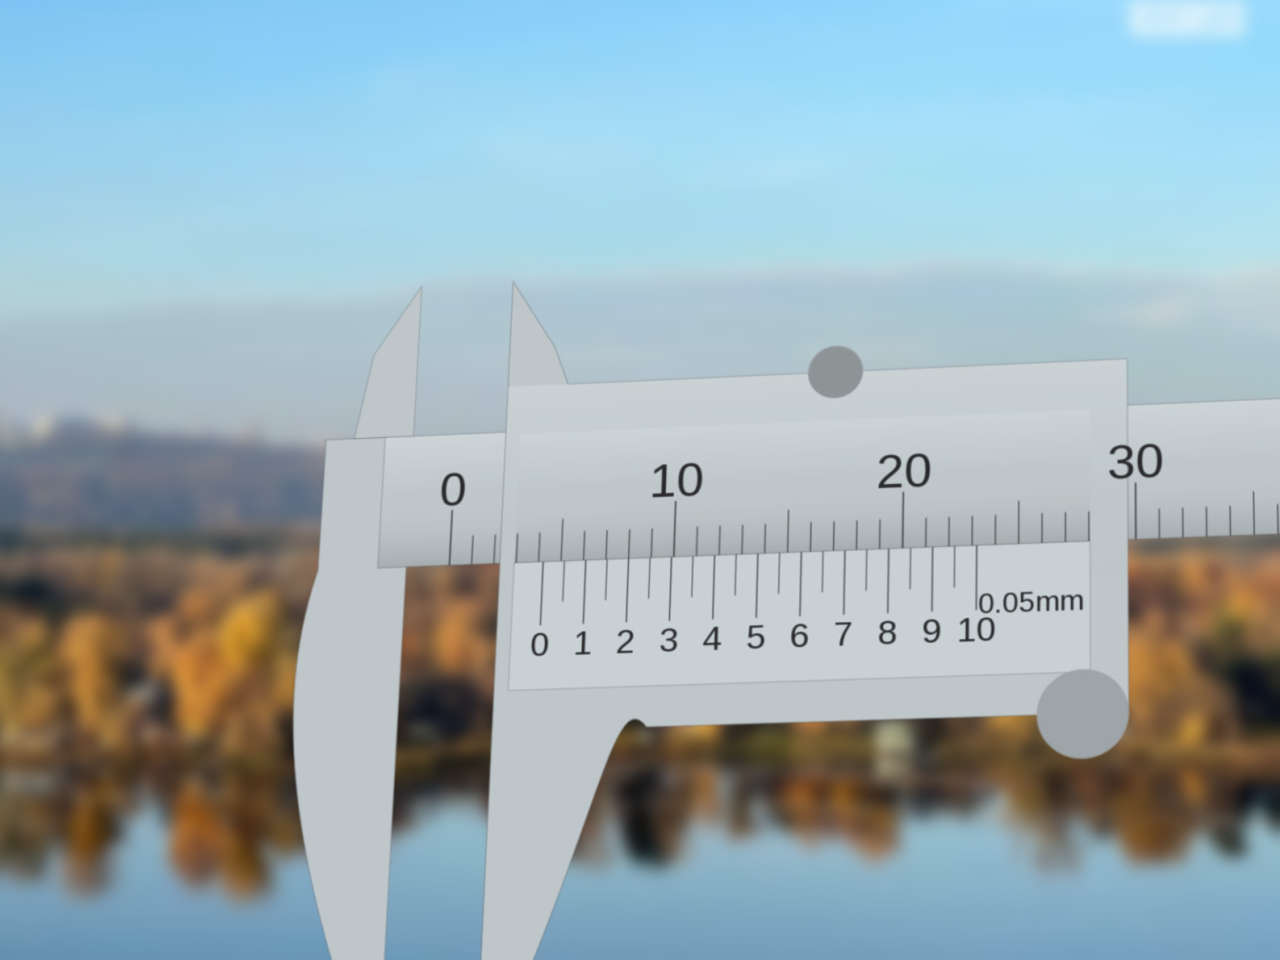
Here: 4.2 mm
